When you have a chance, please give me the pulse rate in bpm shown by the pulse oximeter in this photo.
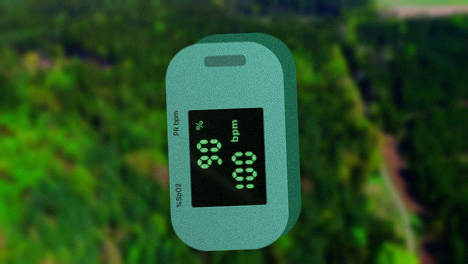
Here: 100 bpm
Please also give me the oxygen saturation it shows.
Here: 90 %
